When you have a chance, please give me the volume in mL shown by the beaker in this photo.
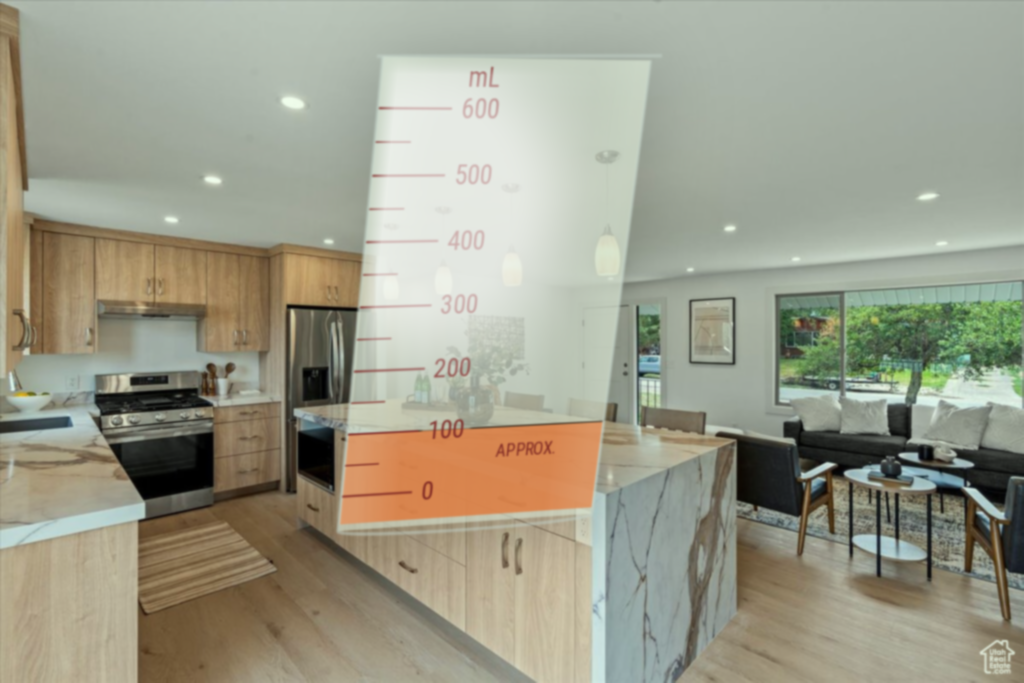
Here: 100 mL
